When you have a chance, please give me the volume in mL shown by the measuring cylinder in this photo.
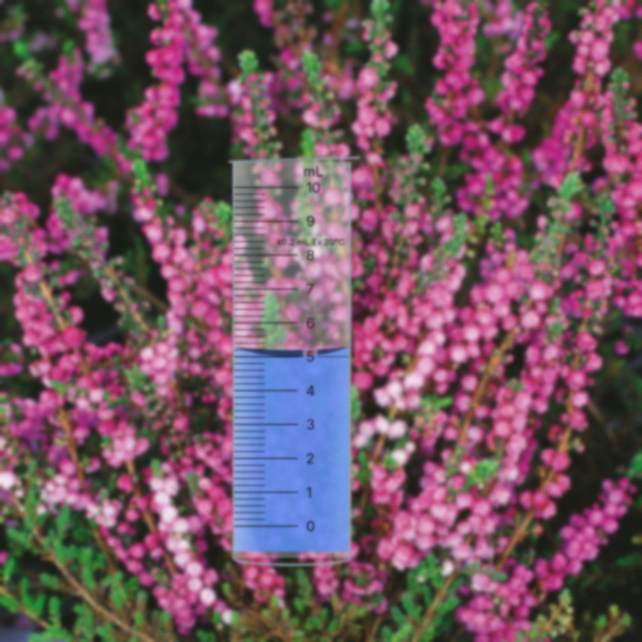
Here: 5 mL
